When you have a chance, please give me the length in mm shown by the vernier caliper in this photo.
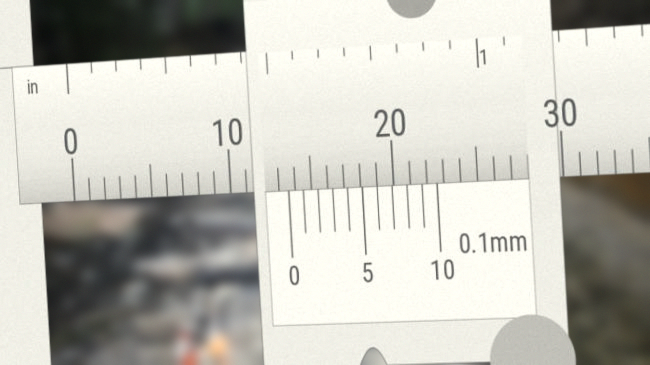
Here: 13.6 mm
